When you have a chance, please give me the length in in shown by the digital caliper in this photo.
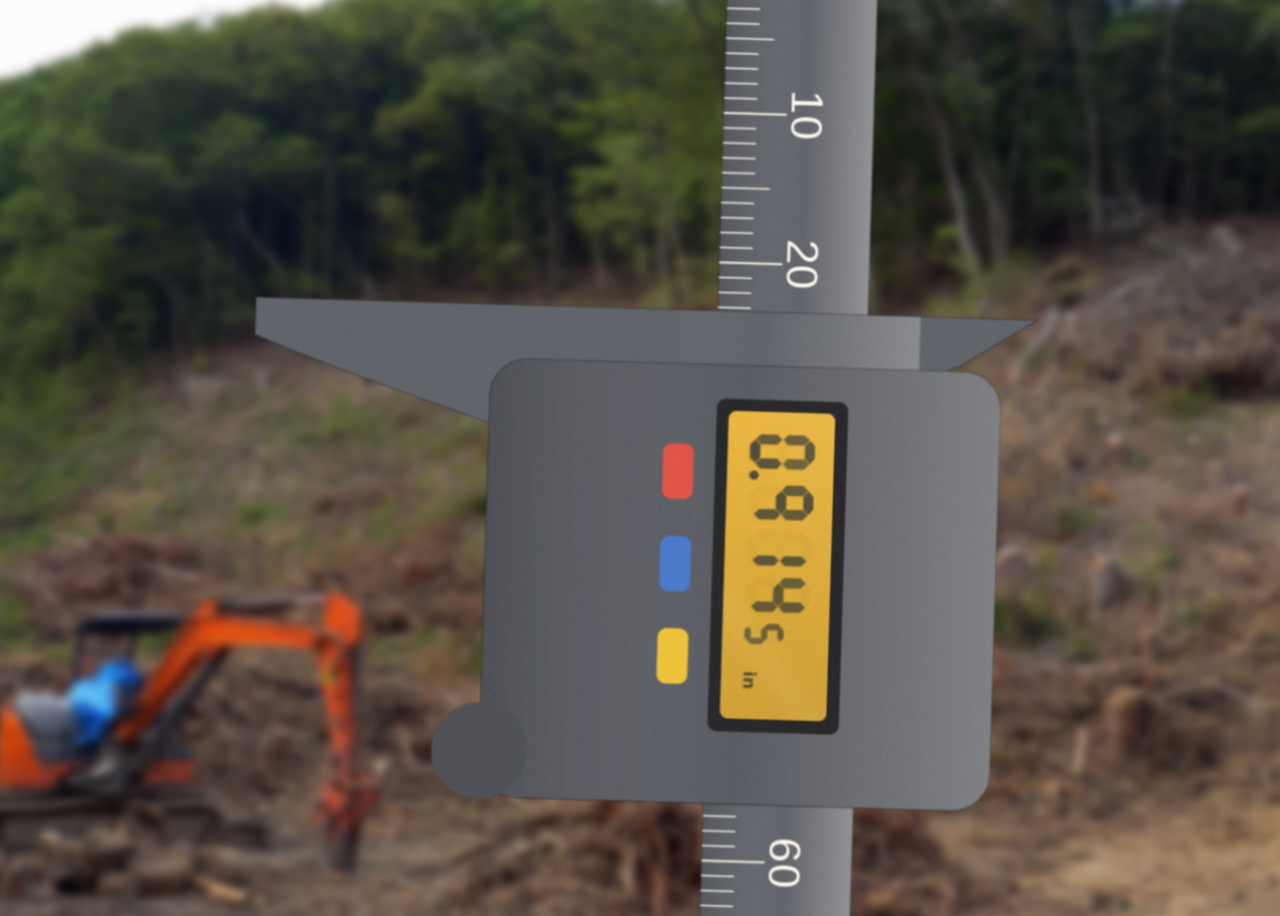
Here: 0.9145 in
